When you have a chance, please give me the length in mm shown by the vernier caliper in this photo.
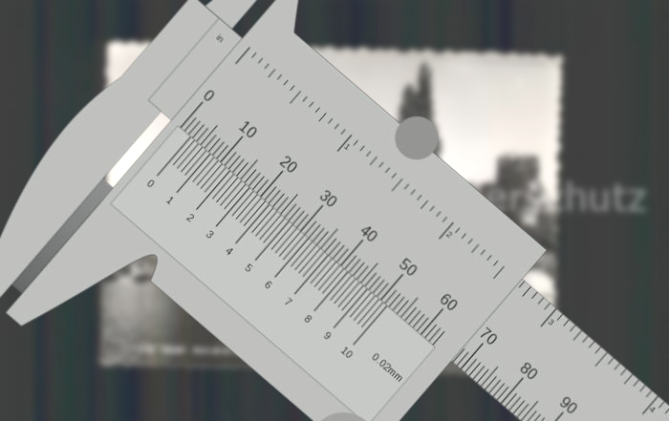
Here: 2.6 mm
